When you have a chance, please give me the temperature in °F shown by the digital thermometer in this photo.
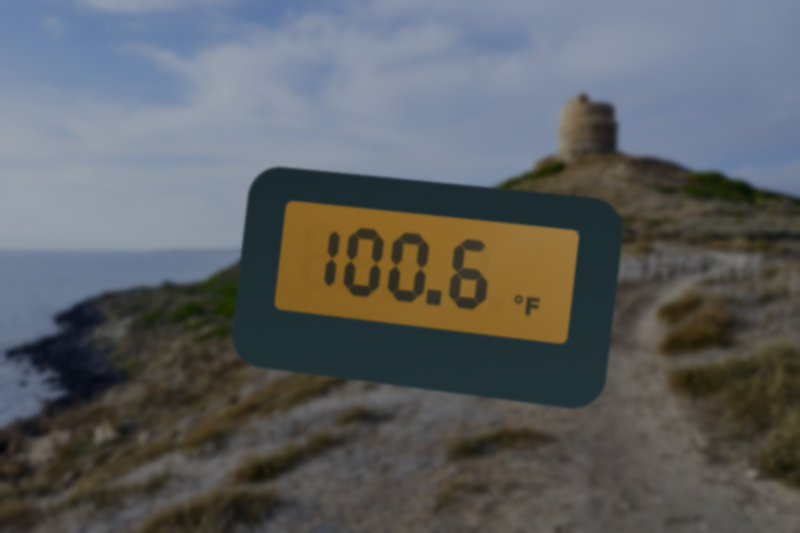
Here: 100.6 °F
